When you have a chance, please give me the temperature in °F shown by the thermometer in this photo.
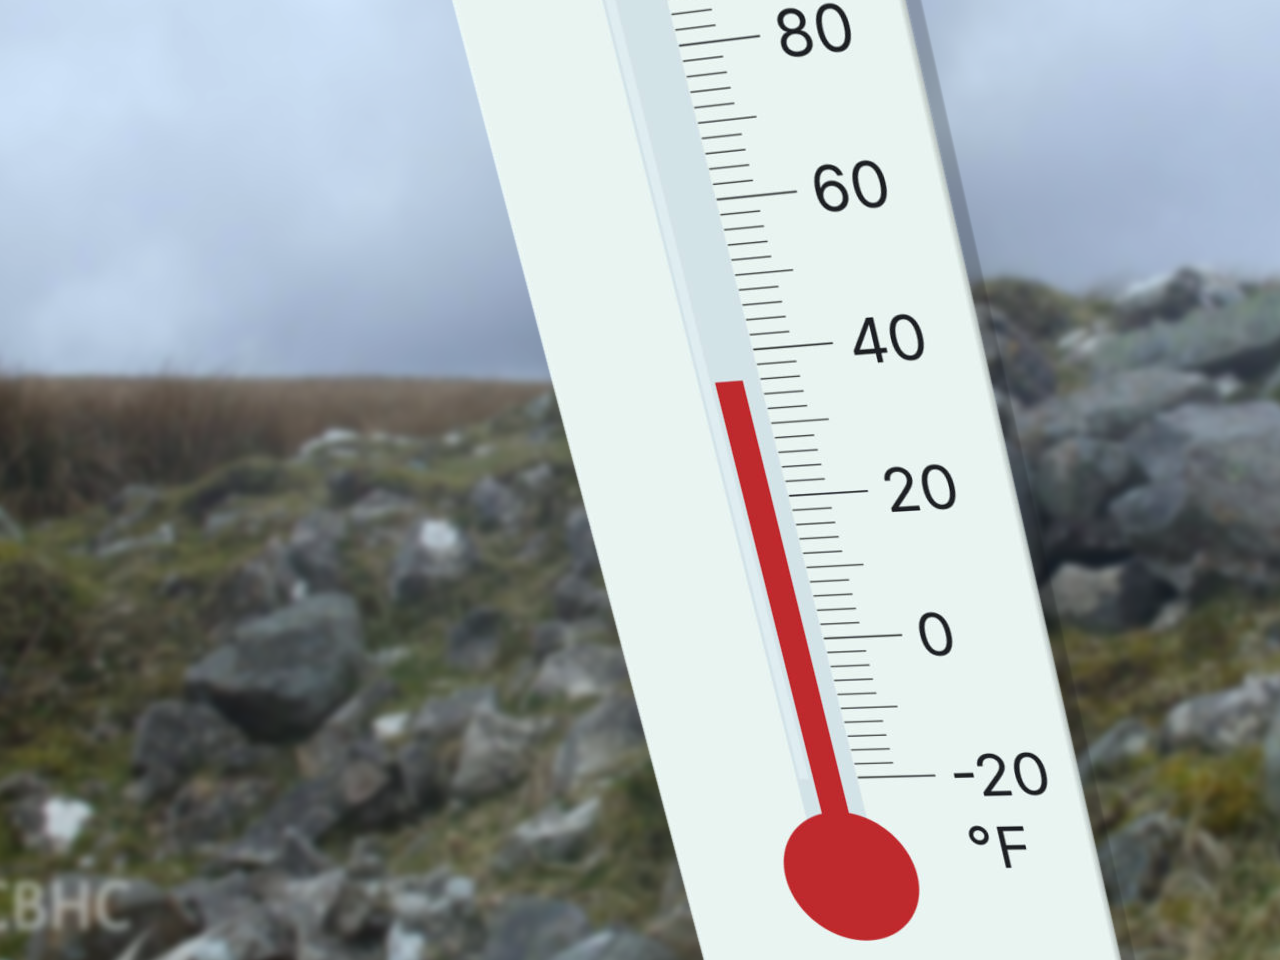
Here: 36 °F
